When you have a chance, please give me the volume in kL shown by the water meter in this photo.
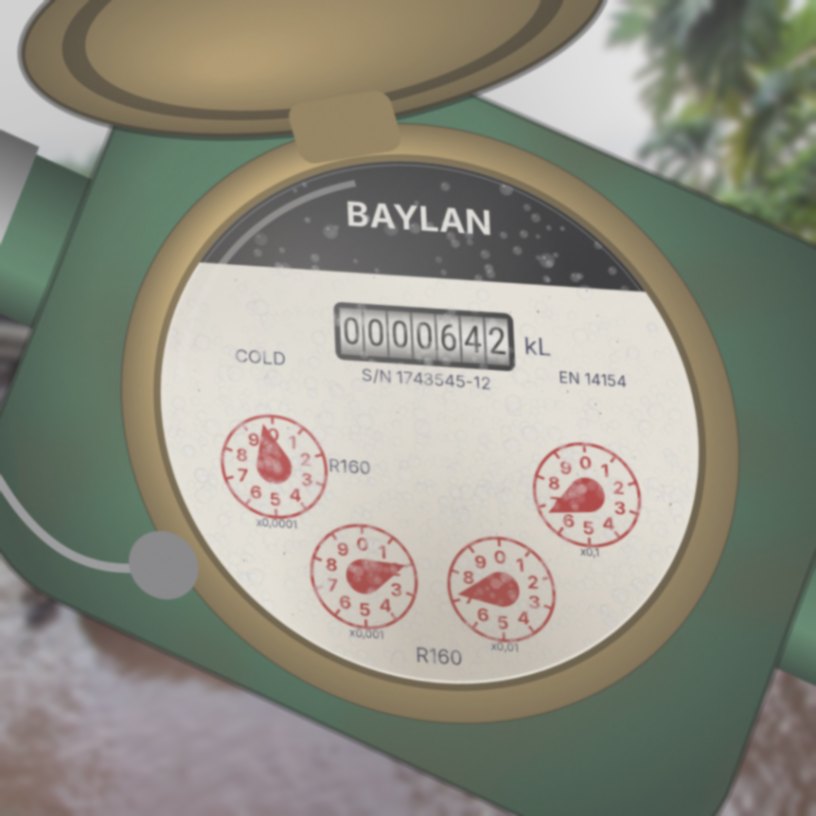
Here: 642.6719 kL
